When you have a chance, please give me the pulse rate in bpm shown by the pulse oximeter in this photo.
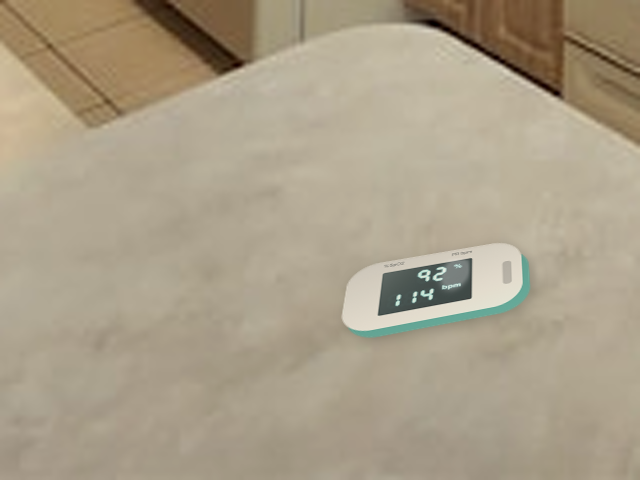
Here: 114 bpm
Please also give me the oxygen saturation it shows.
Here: 92 %
